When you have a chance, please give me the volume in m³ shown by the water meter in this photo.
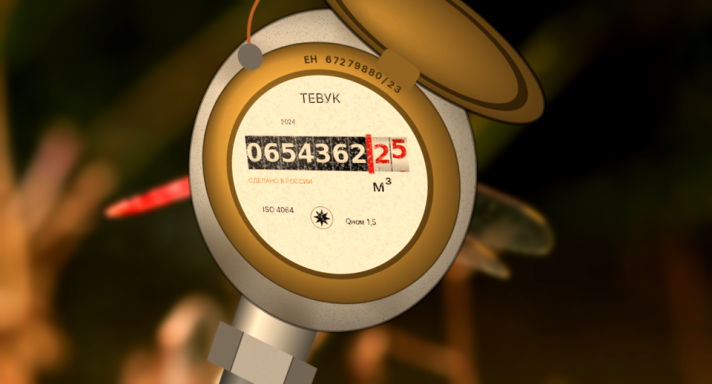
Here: 654362.25 m³
